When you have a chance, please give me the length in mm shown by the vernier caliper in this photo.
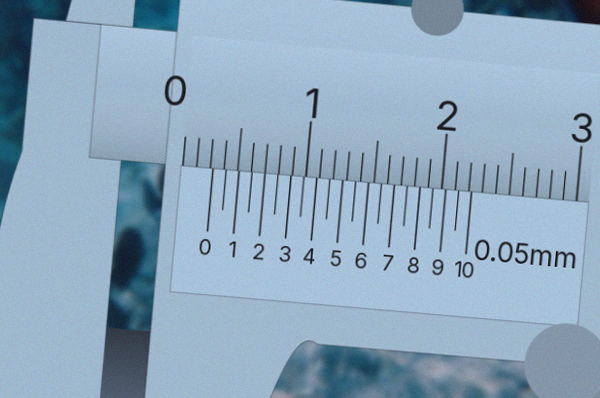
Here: 3.2 mm
